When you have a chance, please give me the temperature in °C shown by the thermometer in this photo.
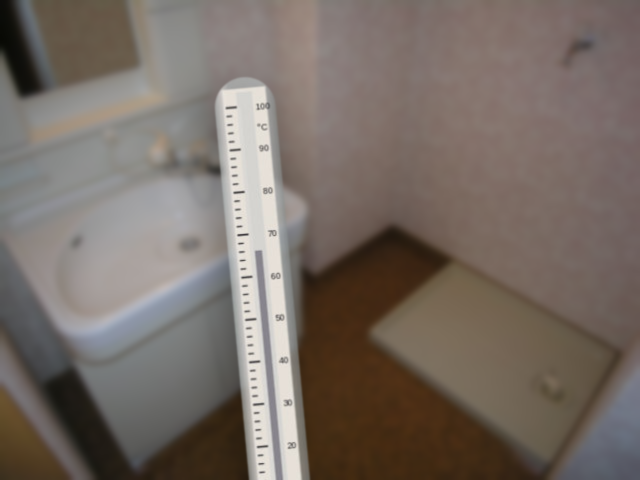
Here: 66 °C
